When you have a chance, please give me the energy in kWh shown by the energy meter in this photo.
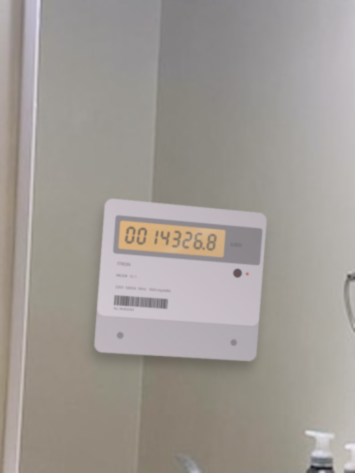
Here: 14326.8 kWh
